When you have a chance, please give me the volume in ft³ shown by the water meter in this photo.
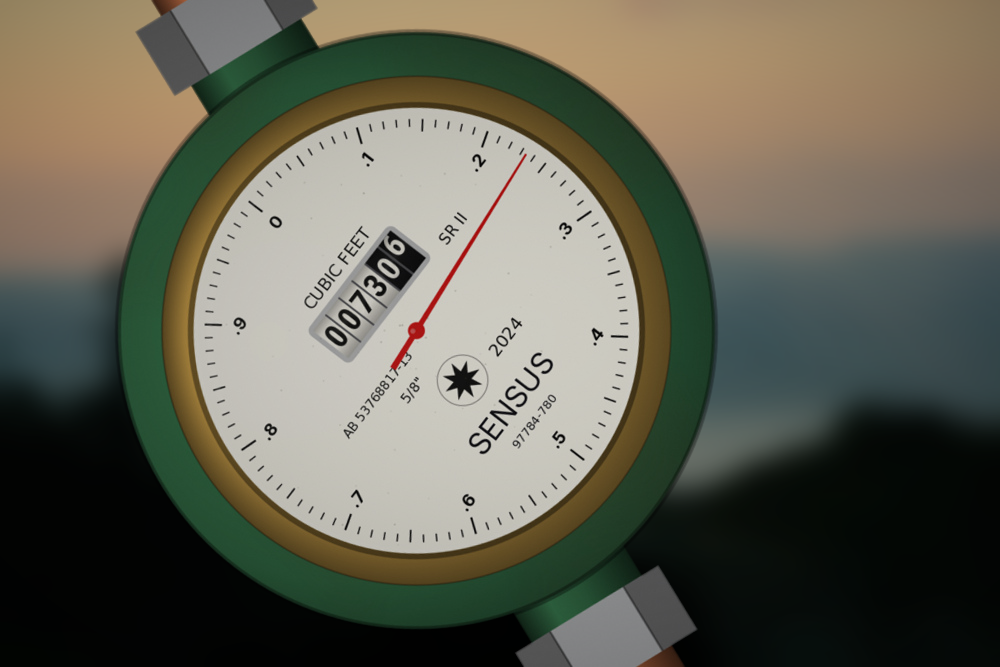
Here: 7306.23 ft³
